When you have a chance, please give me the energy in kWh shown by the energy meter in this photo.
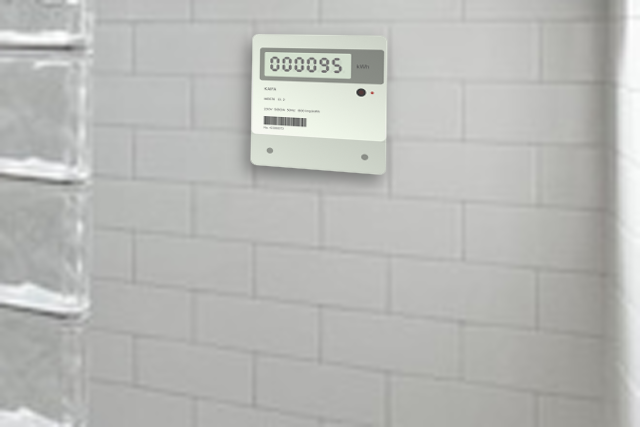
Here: 95 kWh
